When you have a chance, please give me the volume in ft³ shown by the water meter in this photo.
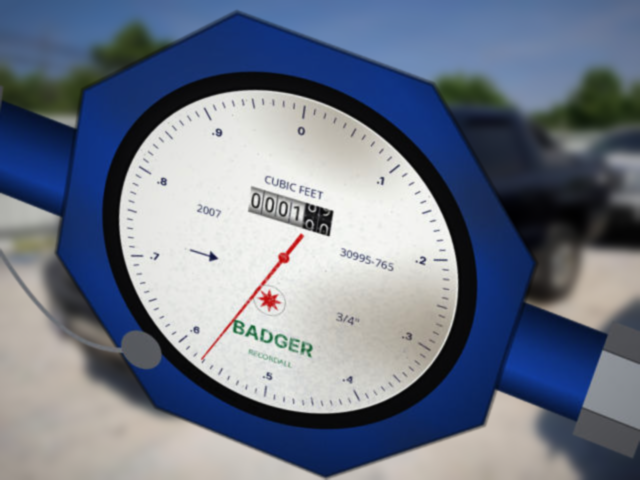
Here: 189.57 ft³
